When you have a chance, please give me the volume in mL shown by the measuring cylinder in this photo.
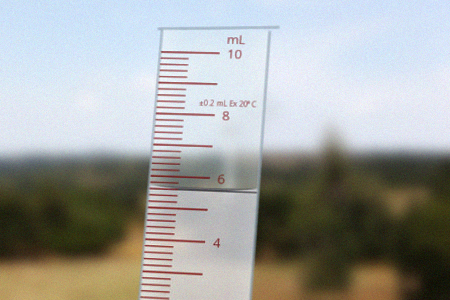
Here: 5.6 mL
